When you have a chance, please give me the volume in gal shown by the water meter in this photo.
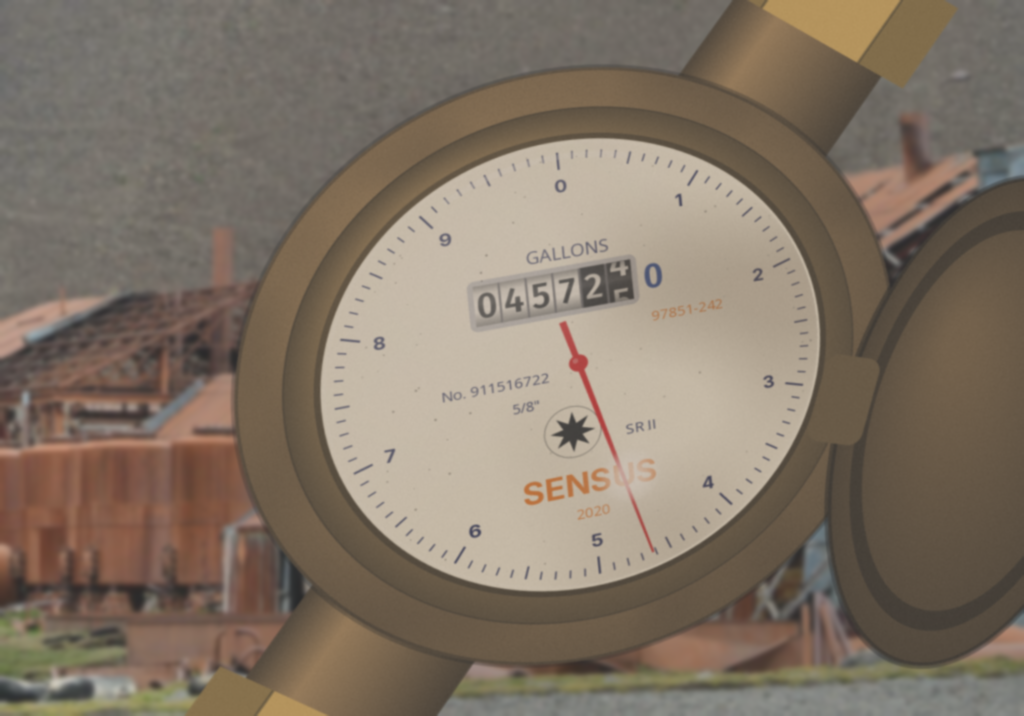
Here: 457244.6 gal
